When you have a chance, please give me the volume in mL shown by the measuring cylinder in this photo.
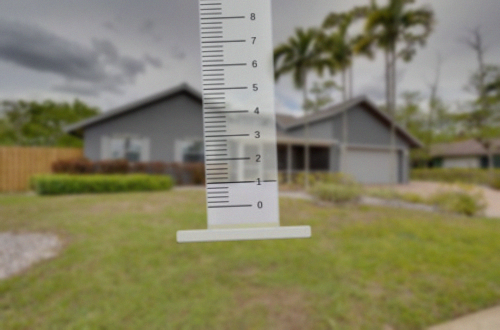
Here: 1 mL
